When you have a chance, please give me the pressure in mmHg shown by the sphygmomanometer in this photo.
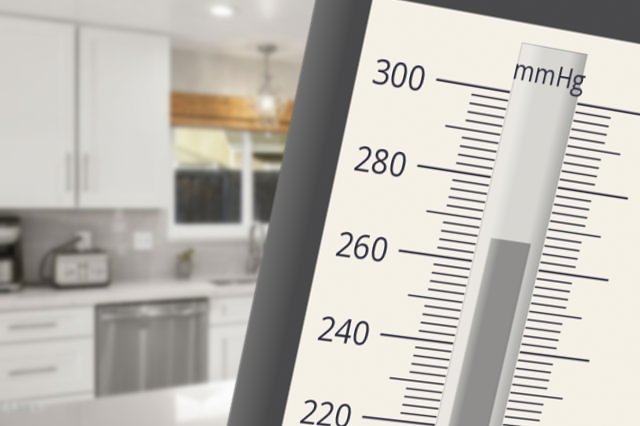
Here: 266 mmHg
